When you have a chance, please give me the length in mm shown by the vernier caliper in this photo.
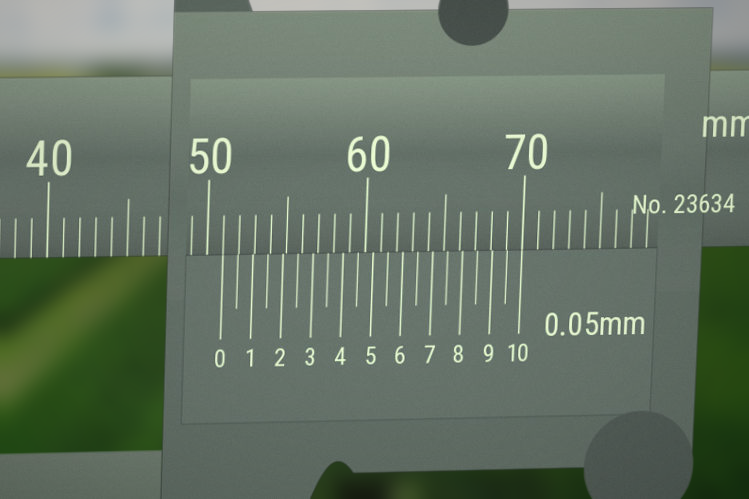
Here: 51.0 mm
